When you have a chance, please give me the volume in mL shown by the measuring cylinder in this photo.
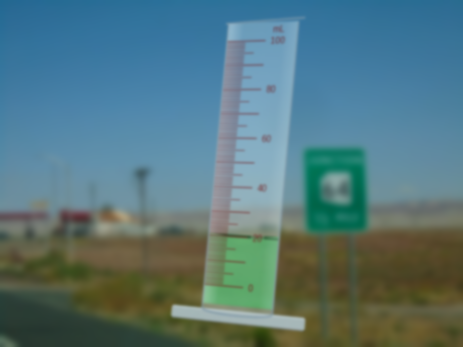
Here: 20 mL
